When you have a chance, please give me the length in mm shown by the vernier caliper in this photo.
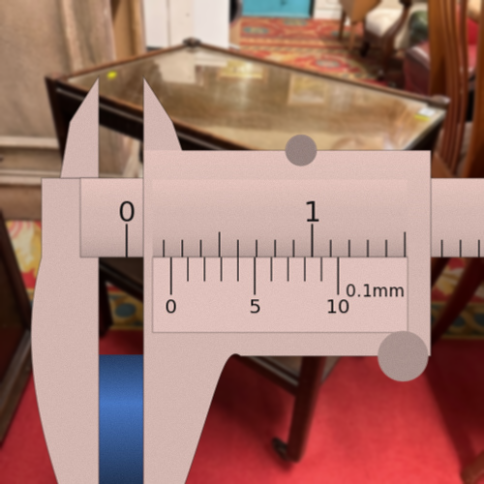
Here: 2.4 mm
